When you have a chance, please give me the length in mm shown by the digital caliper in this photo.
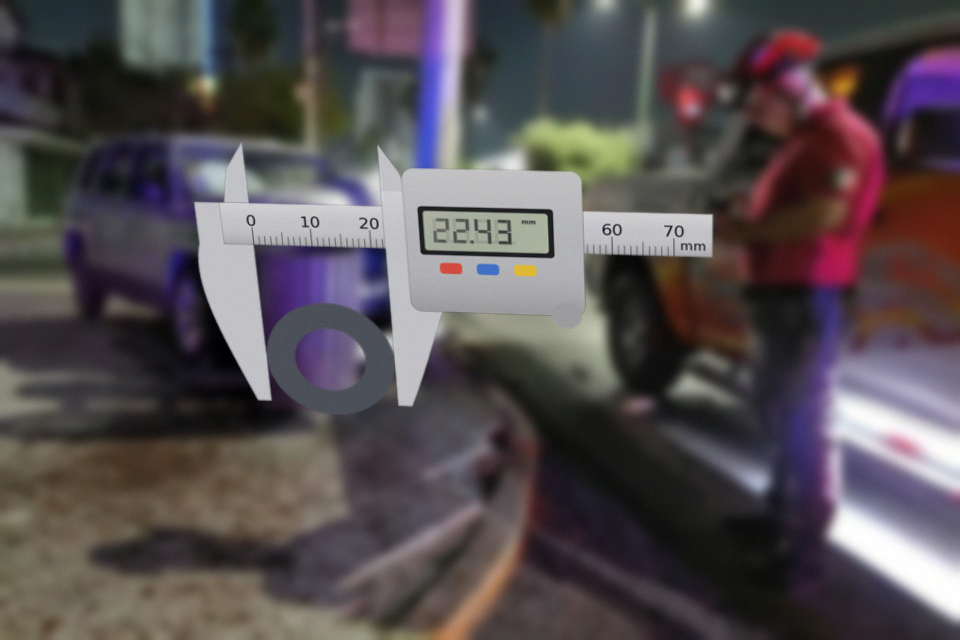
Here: 22.43 mm
